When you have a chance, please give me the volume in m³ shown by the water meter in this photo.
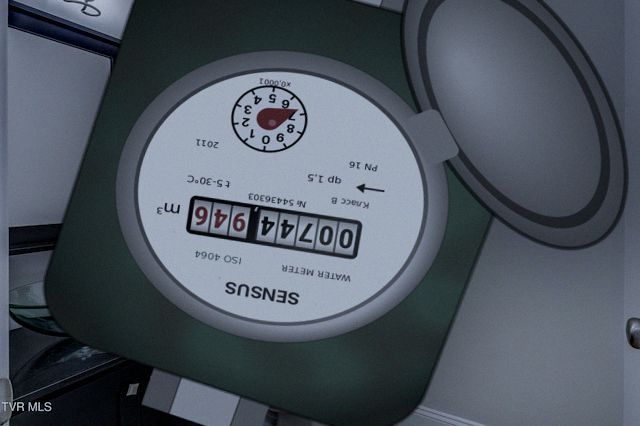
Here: 744.9466 m³
